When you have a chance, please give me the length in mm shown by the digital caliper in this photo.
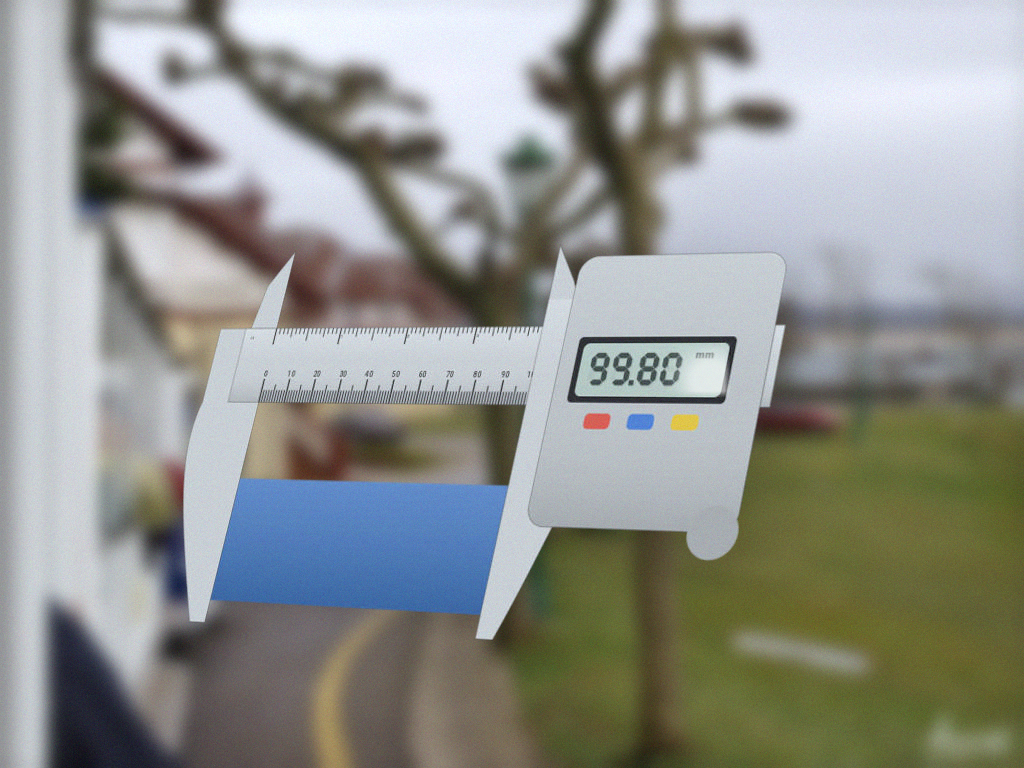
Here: 99.80 mm
